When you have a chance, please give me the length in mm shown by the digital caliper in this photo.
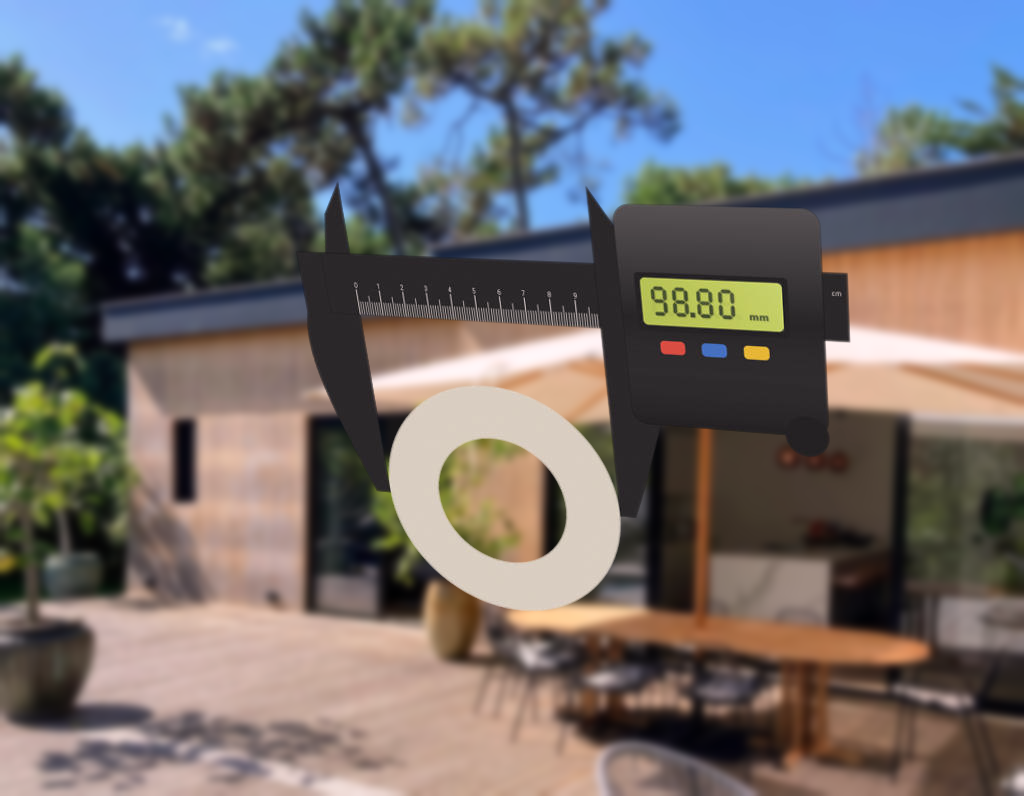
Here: 98.80 mm
